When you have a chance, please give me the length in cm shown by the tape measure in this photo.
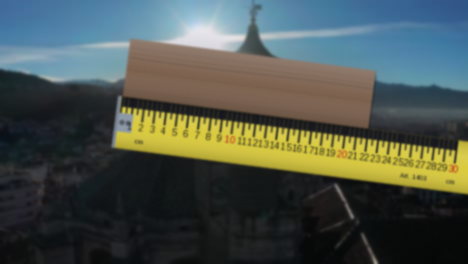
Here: 22 cm
